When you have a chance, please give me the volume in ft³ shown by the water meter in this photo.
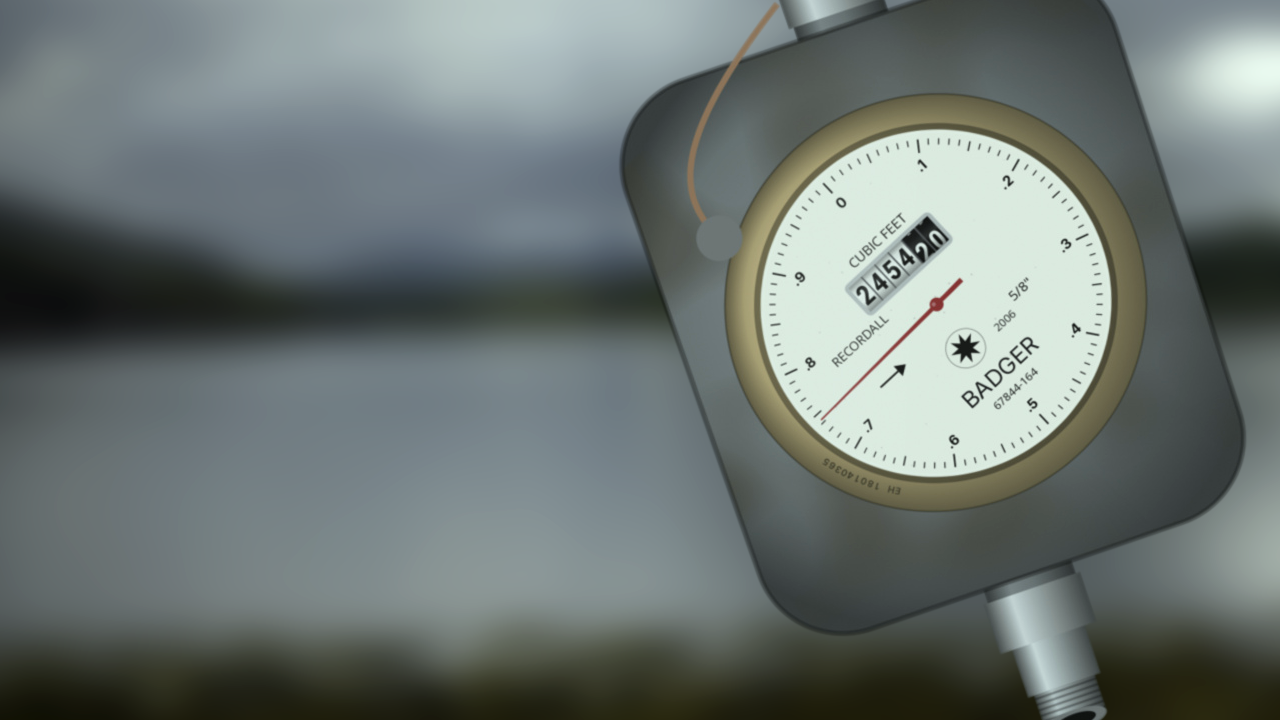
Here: 245419.74 ft³
